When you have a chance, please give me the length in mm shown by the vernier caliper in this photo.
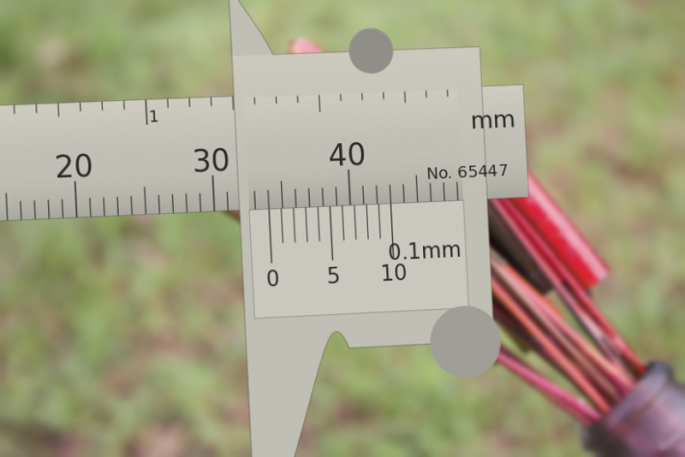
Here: 34.0 mm
